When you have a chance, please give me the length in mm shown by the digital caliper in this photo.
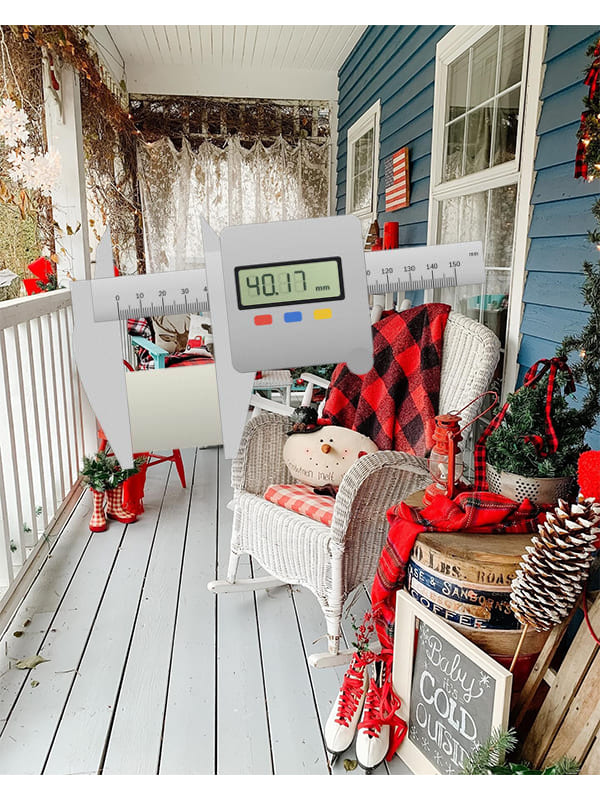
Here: 40.17 mm
